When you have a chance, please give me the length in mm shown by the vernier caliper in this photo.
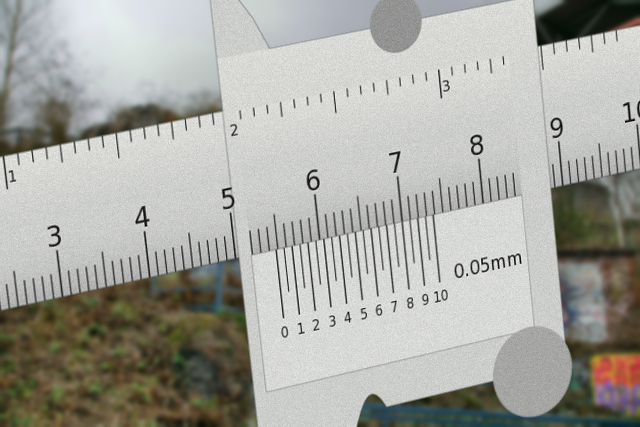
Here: 54.8 mm
